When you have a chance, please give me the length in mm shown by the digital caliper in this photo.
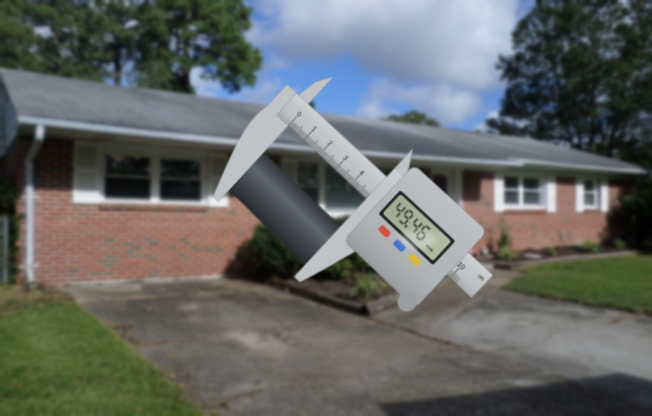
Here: 49.46 mm
